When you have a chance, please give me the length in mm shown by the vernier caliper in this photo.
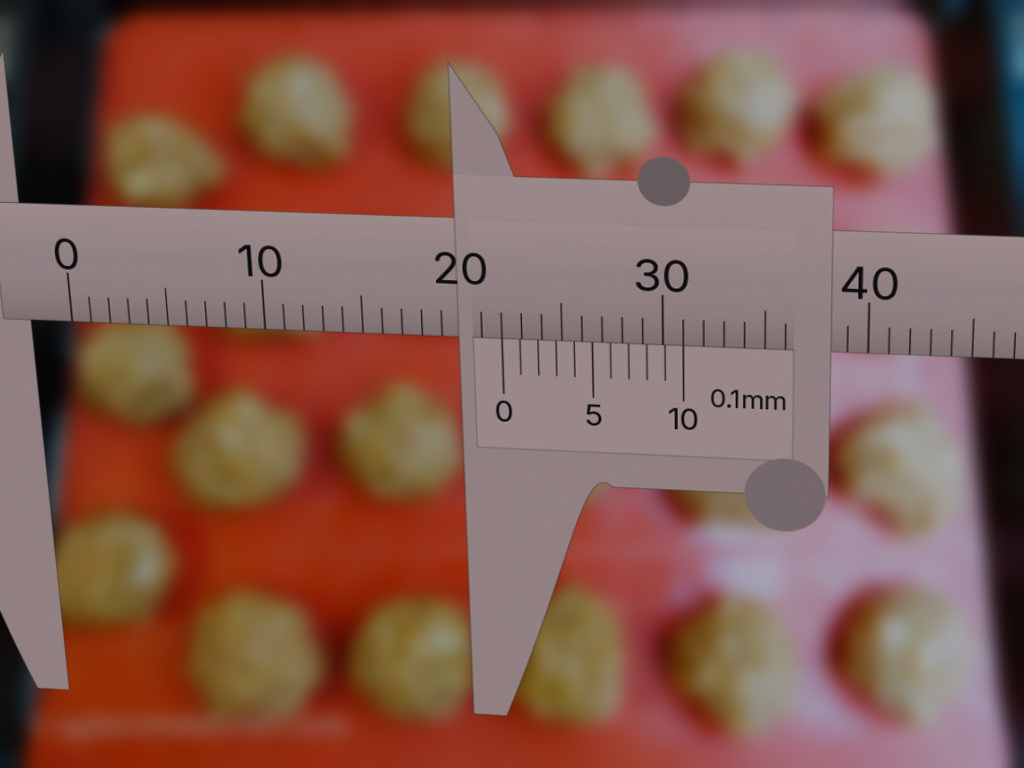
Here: 22.0 mm
